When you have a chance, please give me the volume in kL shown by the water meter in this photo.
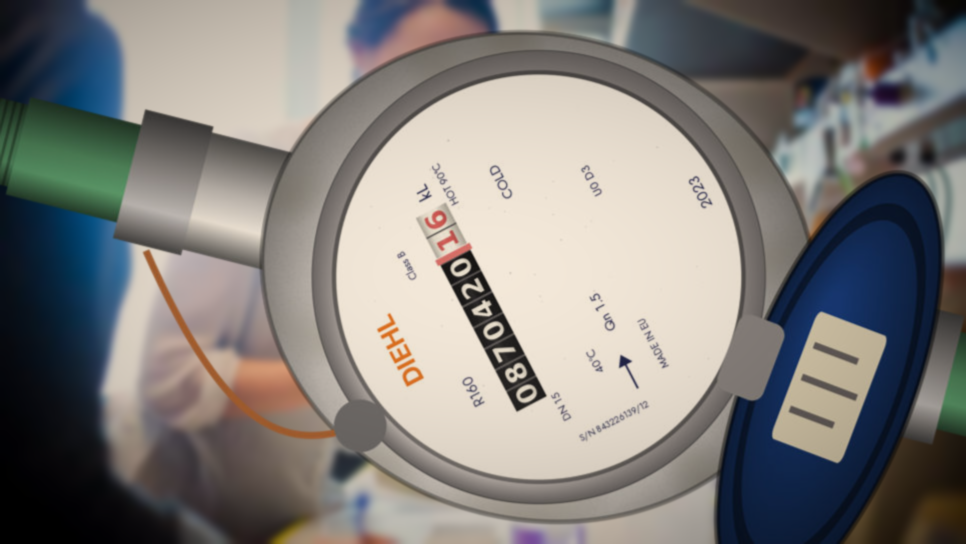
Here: 870420.16 kL
